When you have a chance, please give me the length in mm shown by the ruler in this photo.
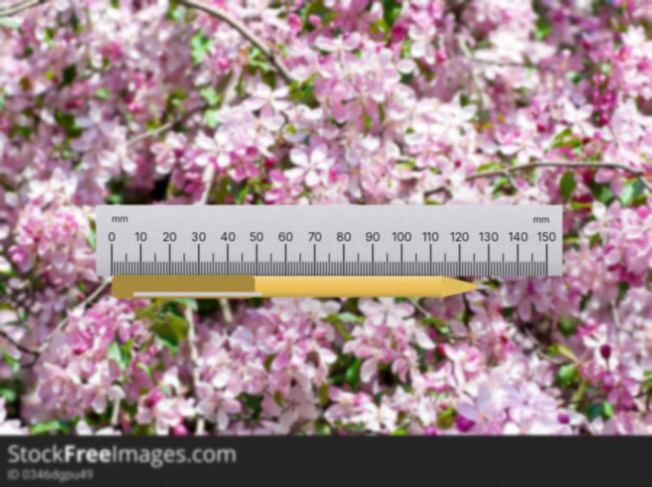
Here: 130 mm
